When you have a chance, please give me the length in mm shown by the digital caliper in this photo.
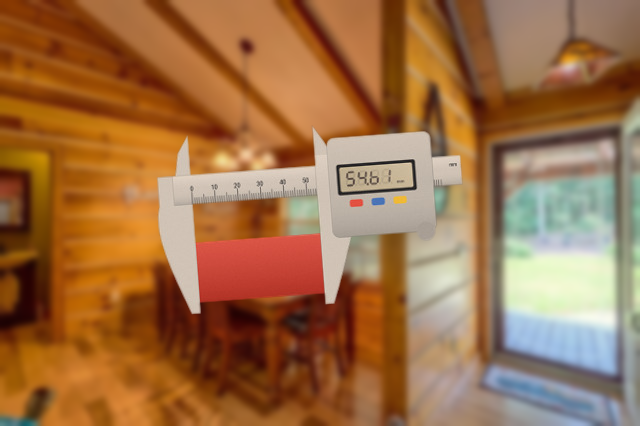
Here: 54.61 mm
